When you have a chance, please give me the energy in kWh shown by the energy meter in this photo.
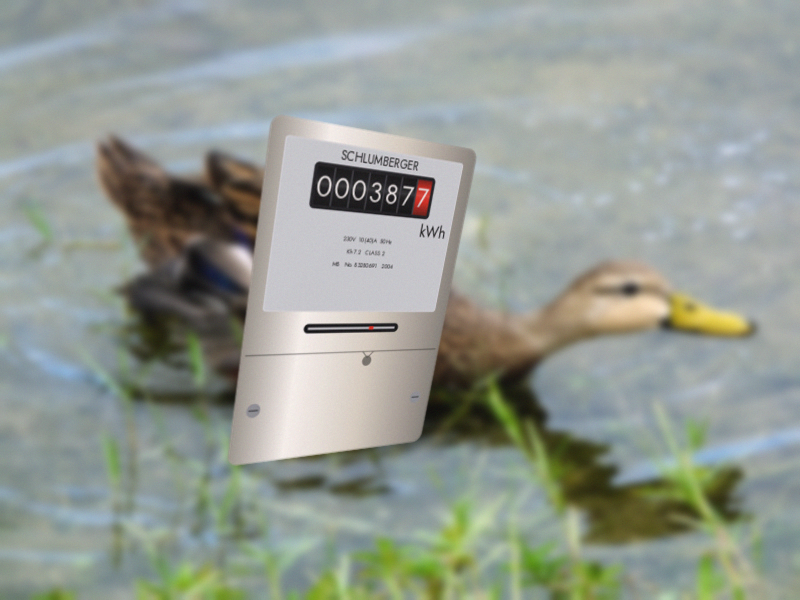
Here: 387.7 kWh
